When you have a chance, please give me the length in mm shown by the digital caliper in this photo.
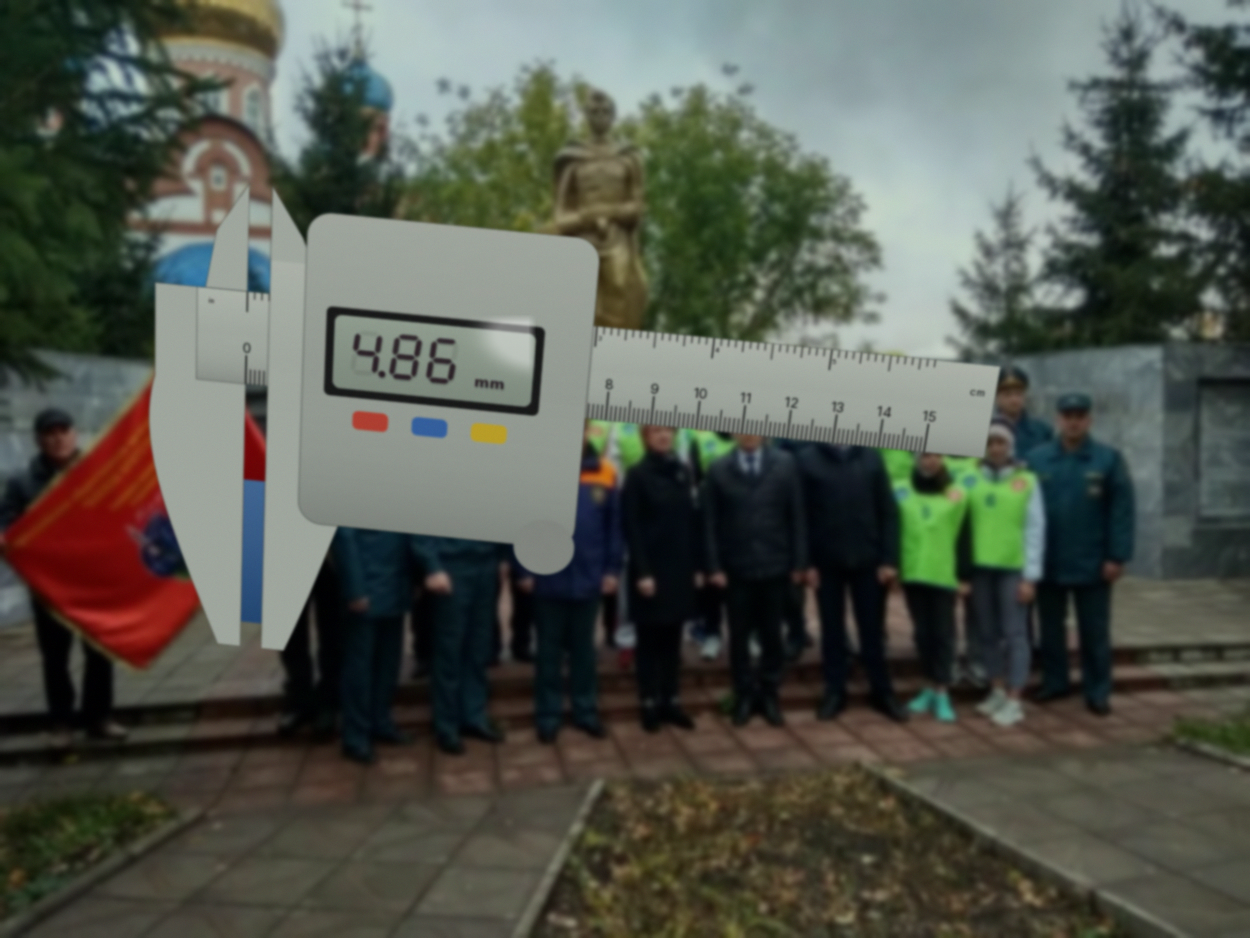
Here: 4.86 mm
